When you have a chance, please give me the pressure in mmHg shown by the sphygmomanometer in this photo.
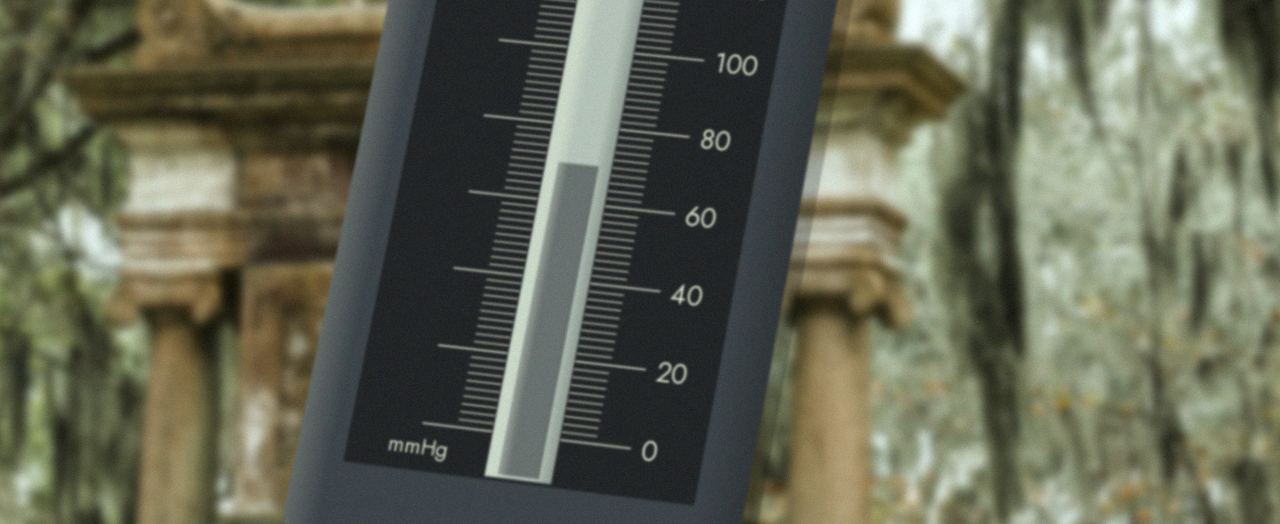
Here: 70 mmHg
